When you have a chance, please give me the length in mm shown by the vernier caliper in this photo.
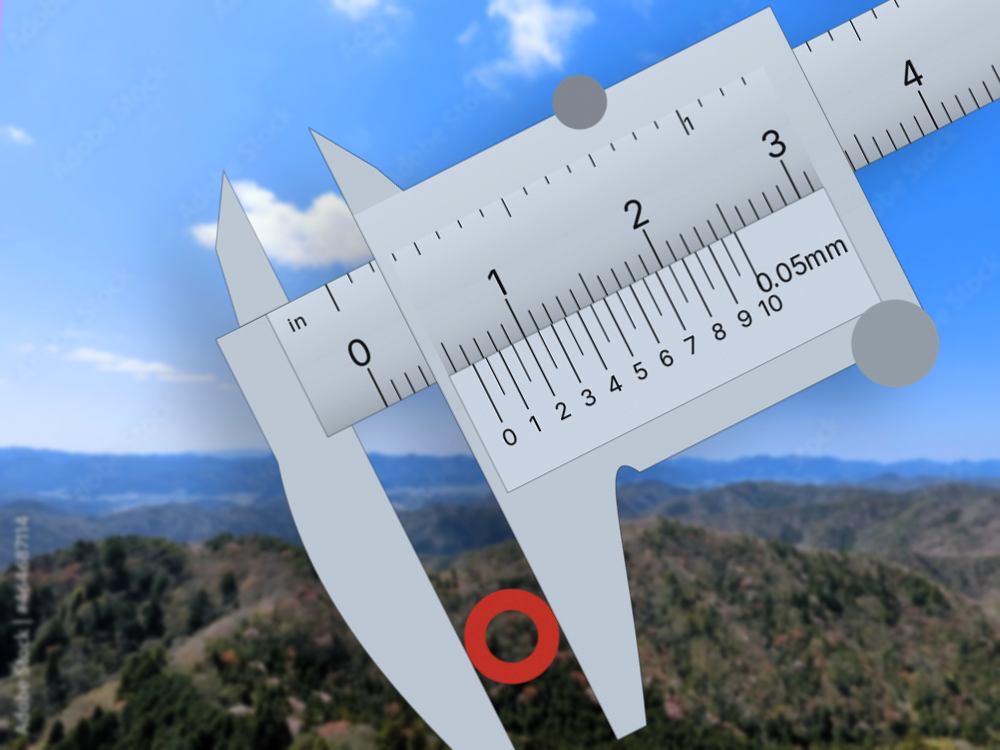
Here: 6.2 mm
